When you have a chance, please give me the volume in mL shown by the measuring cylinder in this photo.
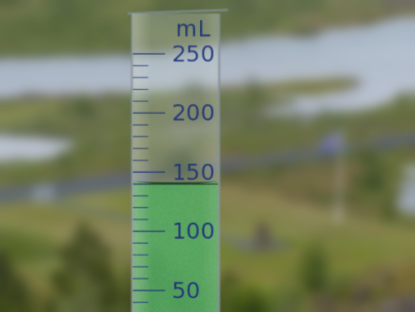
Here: 140 mL
